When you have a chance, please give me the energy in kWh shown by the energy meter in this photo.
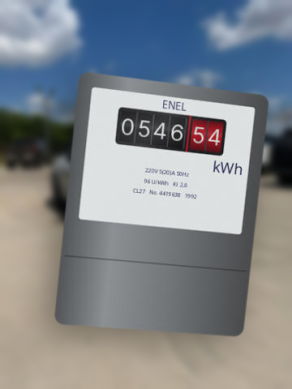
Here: 546.54 kWh
